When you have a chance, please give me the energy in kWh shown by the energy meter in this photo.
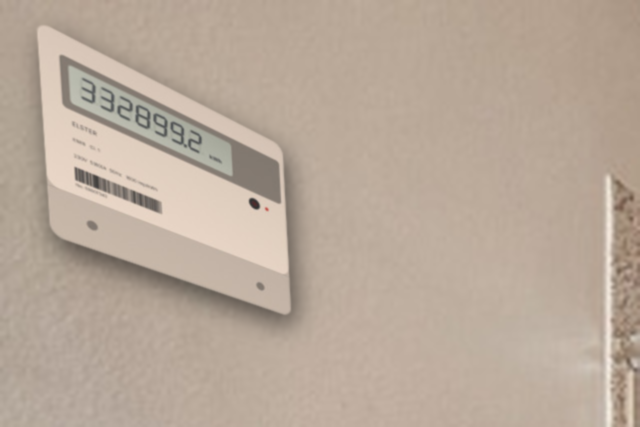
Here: 332899.2 kWh
